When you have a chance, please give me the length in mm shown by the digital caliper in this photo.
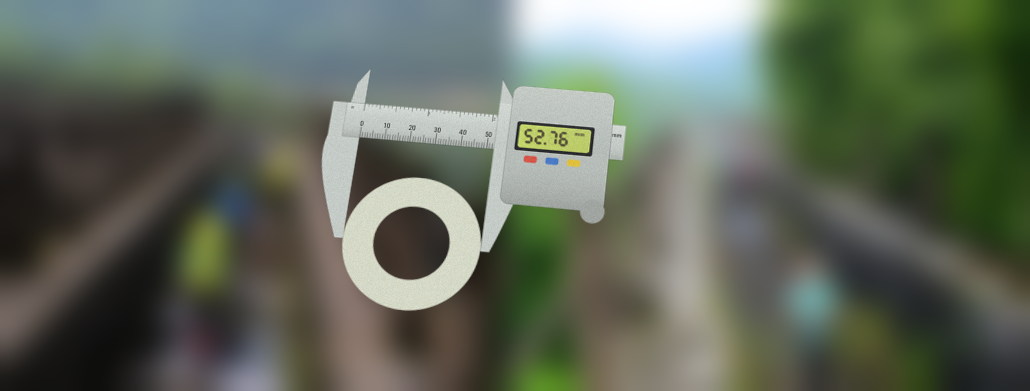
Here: 52.76 mm
